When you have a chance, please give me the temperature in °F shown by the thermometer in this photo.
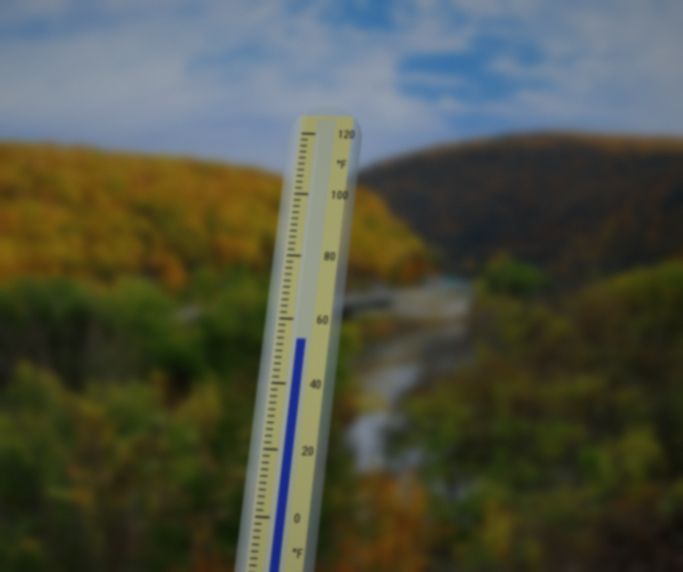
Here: 54 °F
